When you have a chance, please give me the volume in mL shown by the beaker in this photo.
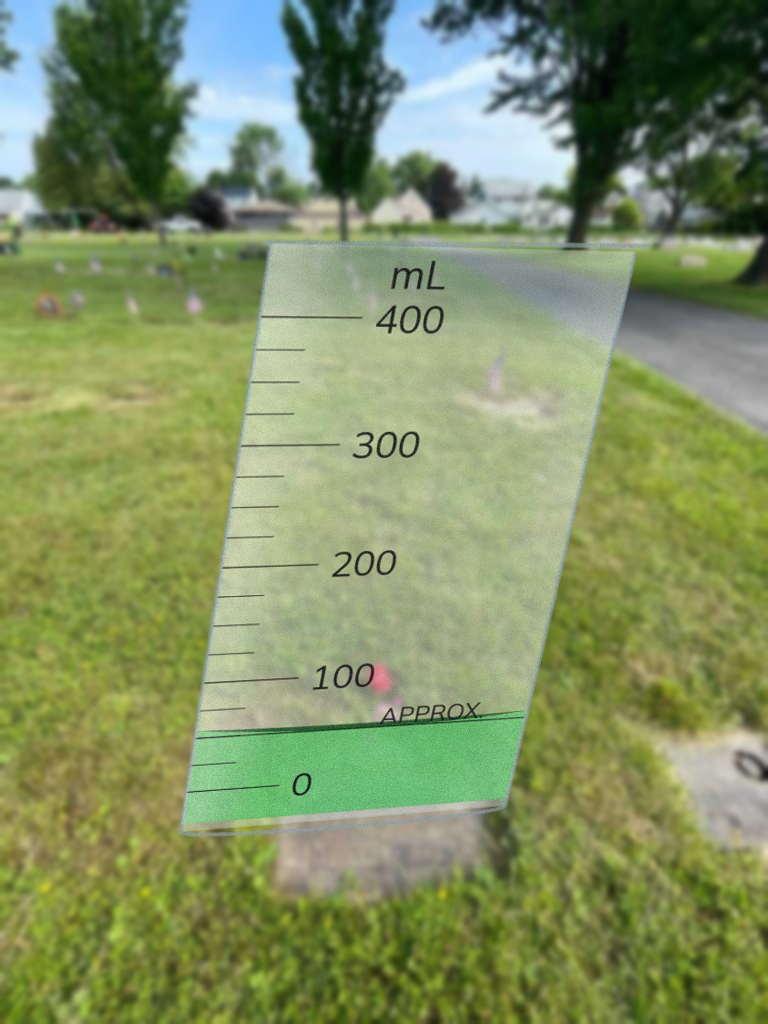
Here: 50 mL
